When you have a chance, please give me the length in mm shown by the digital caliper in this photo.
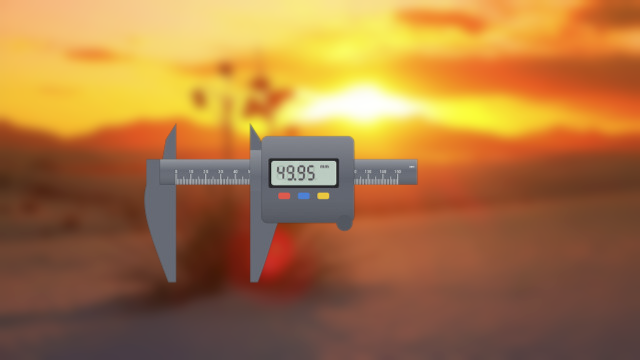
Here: 49.95 mm
